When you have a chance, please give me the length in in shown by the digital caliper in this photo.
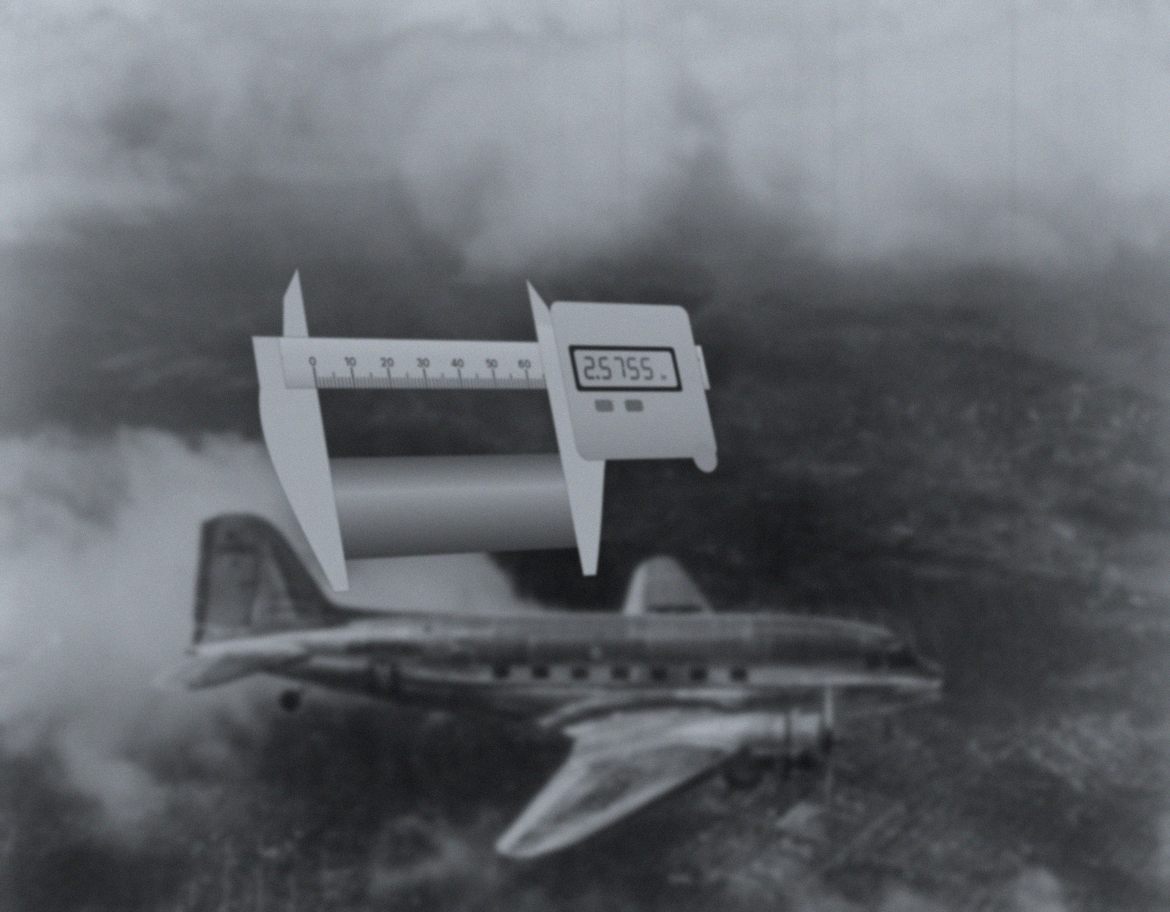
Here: 2.5755 in
